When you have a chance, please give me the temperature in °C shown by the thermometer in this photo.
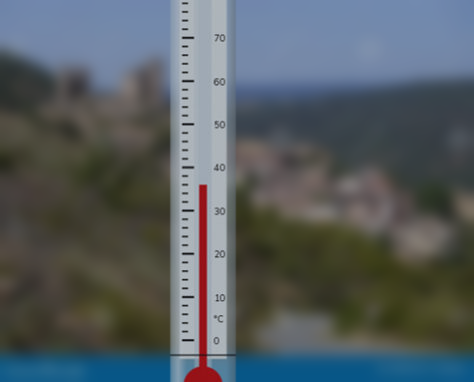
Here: 36 °C
